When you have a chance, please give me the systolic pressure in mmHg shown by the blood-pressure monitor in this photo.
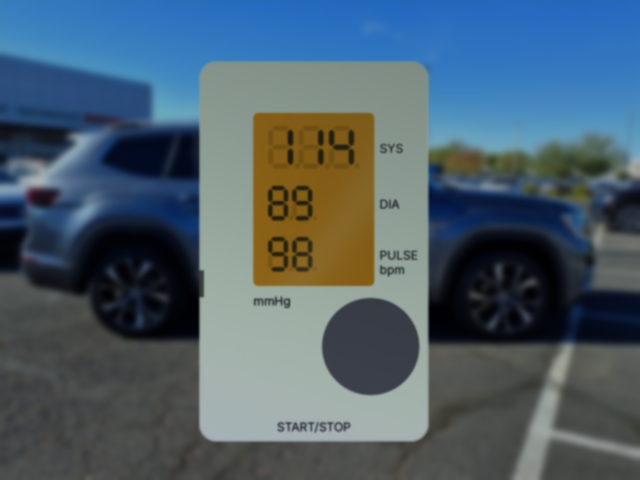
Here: 114 mmHg
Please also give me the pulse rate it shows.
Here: 98 bpm
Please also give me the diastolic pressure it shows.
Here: 89 mmHg
